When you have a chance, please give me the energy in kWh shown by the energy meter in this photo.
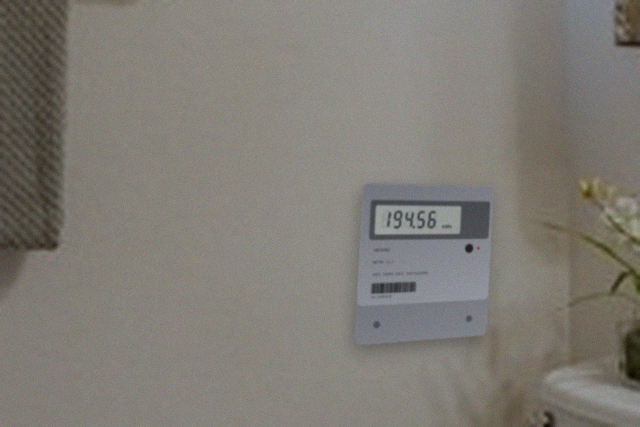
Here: 194.56 kWh
